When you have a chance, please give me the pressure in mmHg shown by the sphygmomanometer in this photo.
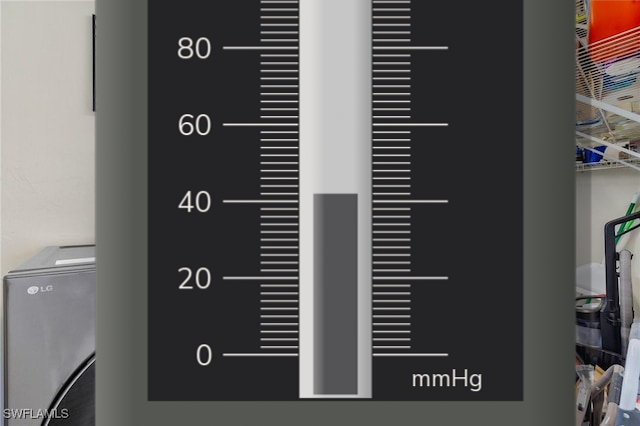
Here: 42 mmHg
